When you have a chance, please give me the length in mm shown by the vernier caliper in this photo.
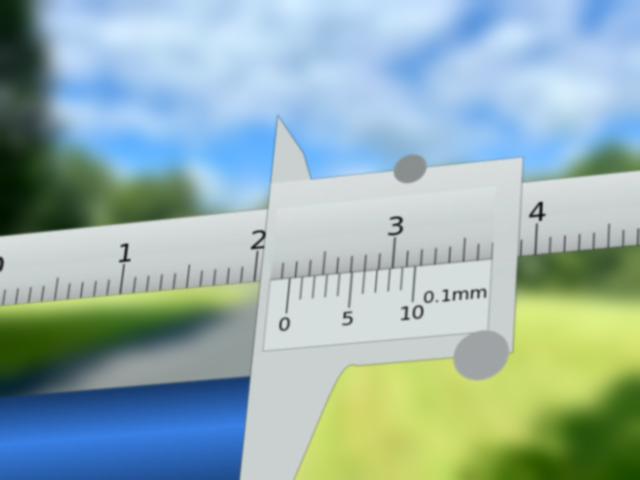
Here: 22.6 mm
